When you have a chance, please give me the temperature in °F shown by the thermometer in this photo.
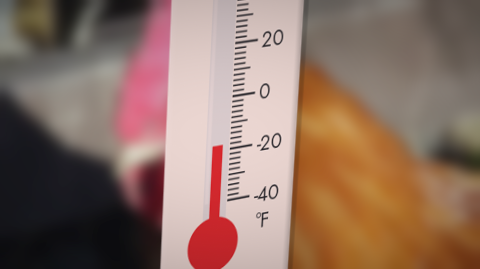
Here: -18 °F
